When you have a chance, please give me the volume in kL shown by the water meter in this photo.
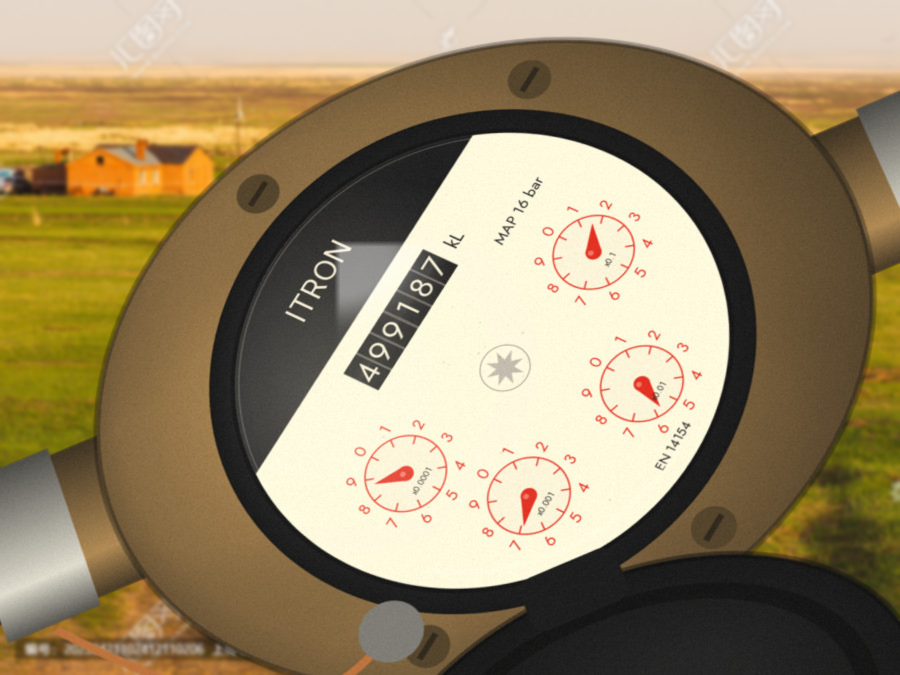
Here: 499187.1568 kL
